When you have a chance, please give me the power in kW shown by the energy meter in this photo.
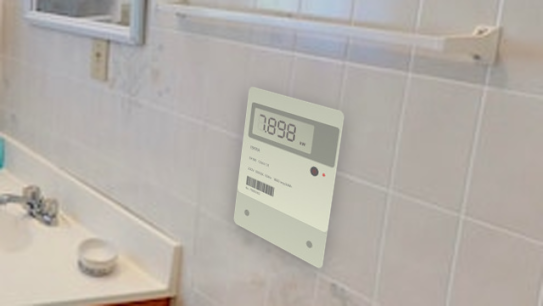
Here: 7.898 kW
